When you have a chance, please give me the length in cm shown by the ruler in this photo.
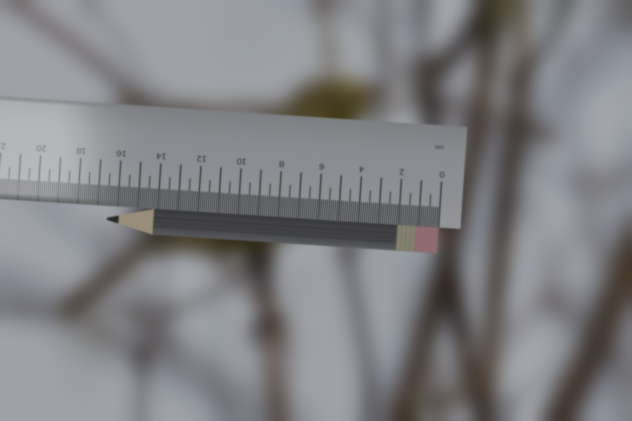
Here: 16.5 cm
